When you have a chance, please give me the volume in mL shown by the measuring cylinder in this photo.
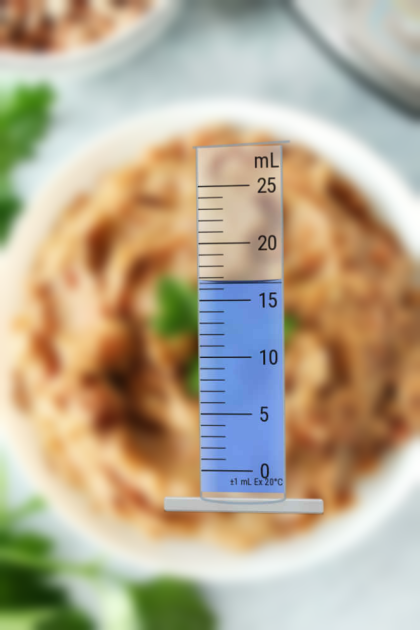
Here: 16.5 mL
